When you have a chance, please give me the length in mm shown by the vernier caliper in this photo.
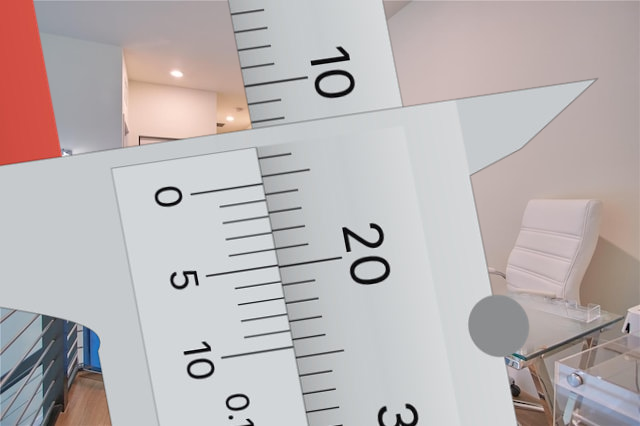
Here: 15.4 mm
